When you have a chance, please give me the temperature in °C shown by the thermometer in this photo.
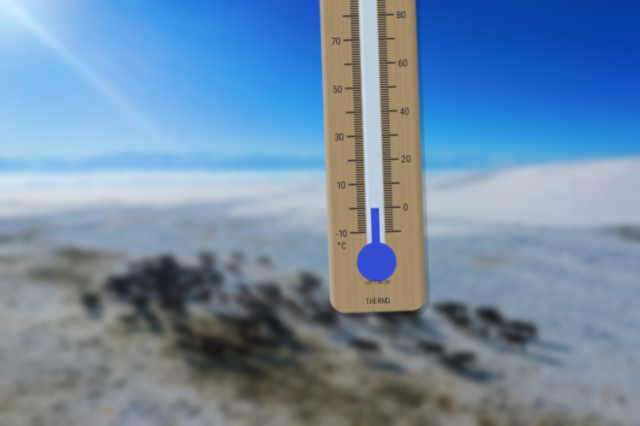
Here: 0 °C
